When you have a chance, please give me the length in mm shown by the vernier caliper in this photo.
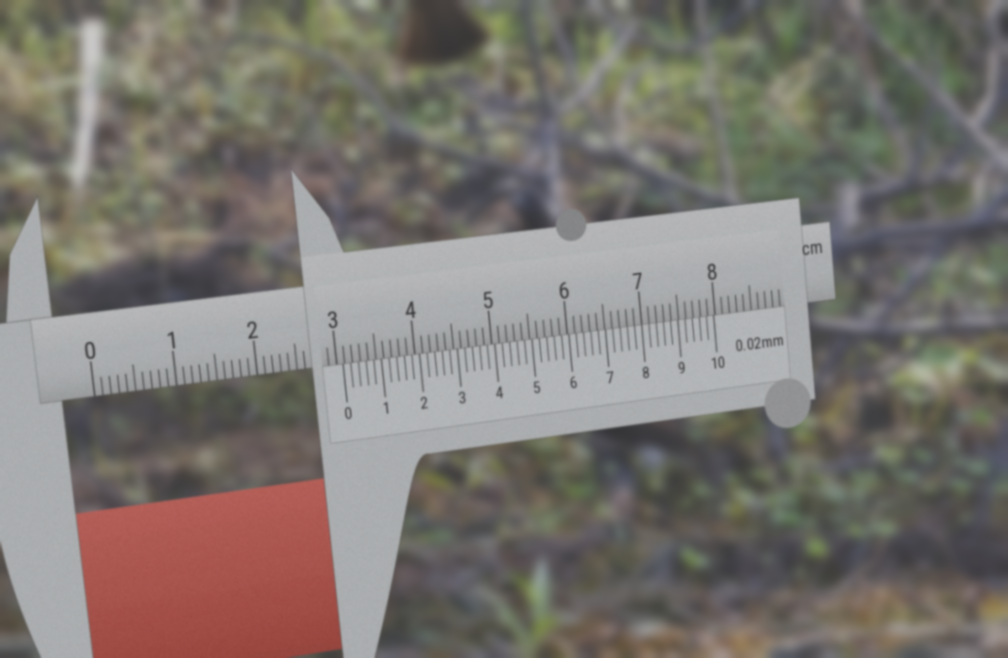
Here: 30.8 mm
